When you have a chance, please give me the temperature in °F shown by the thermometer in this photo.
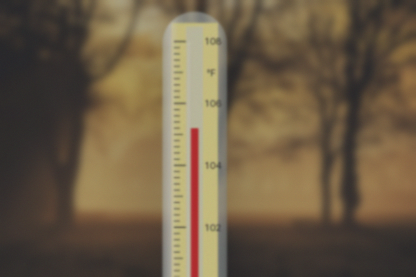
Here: 105.2 °F
